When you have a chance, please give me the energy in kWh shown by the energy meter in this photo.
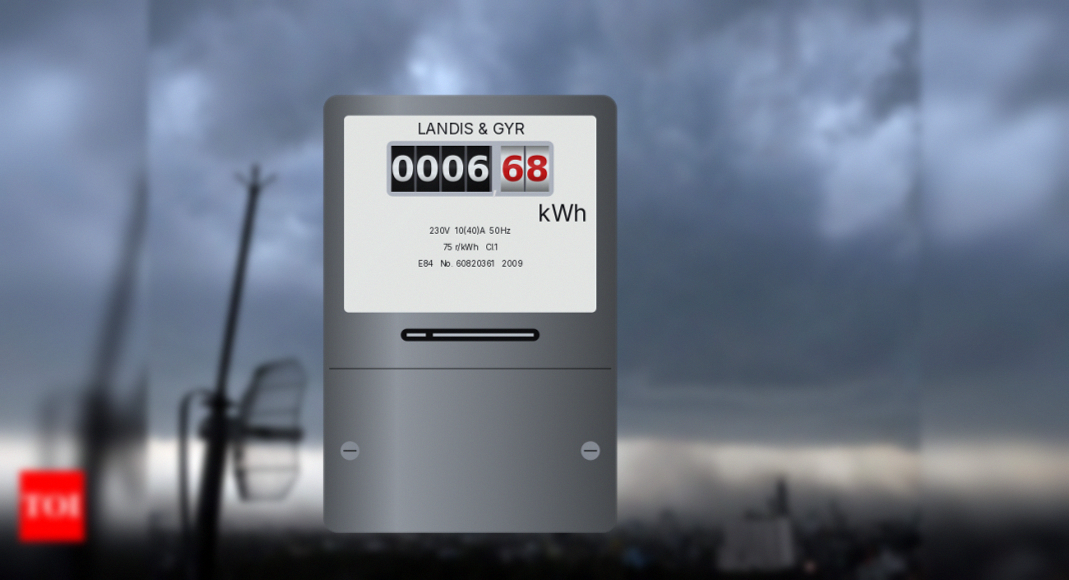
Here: 6.68 kWh
